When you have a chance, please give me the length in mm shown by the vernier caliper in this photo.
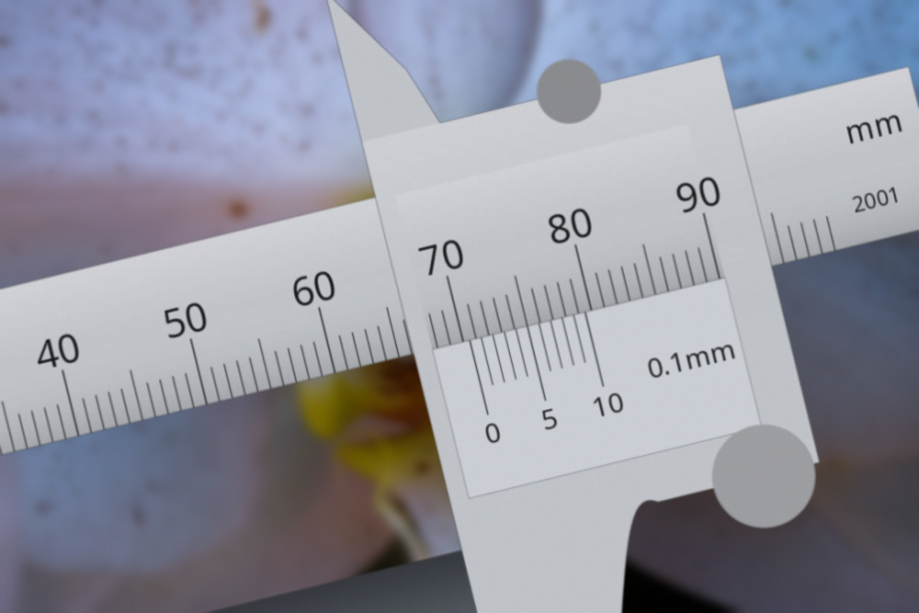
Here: 70.5 mm
